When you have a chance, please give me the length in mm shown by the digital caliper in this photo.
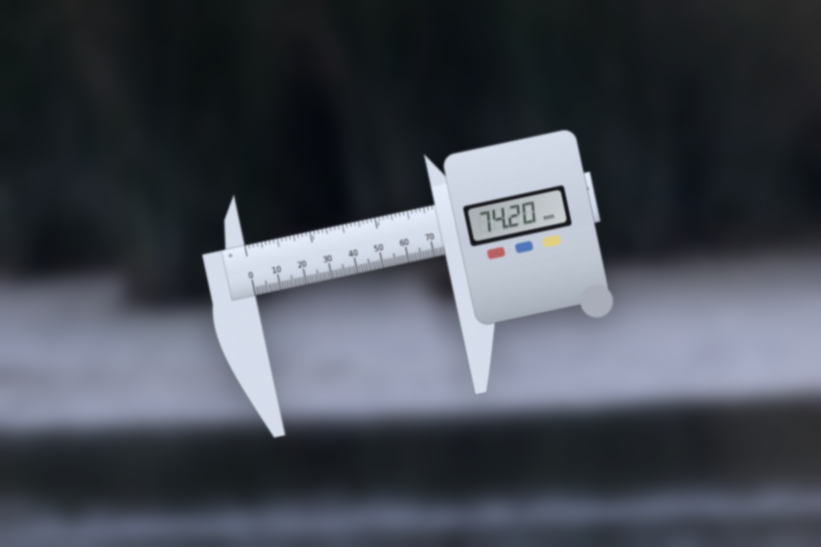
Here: 74.20 mm
